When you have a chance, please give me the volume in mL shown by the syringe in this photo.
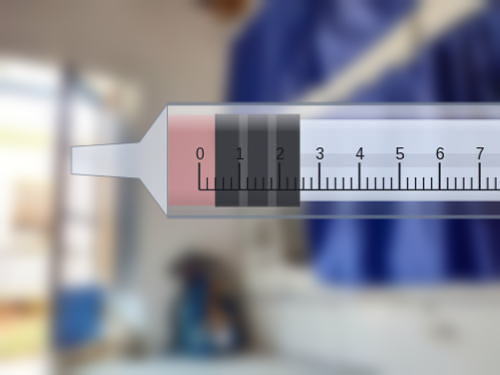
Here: 0.4 mL
